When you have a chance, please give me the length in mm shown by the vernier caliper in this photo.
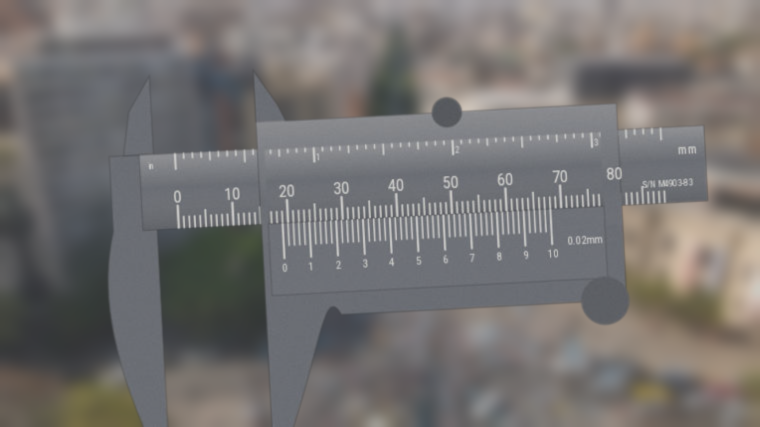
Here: 19.0 mm
